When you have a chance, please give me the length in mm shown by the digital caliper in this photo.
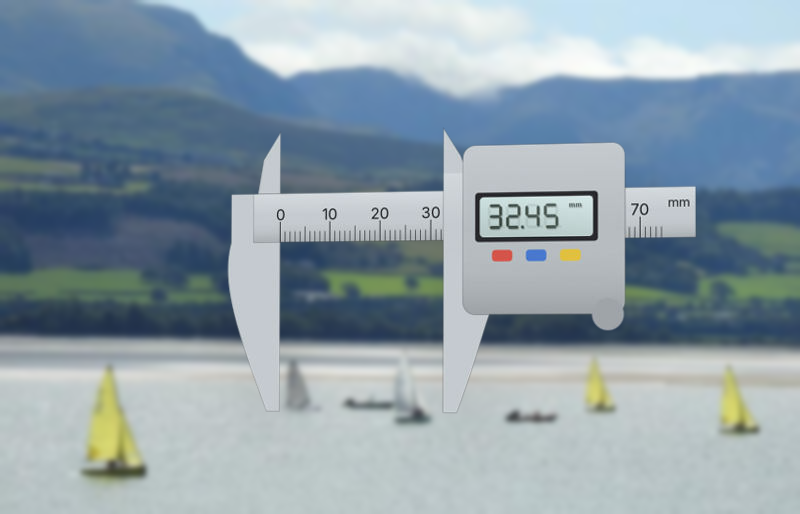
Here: 32.45 mm
